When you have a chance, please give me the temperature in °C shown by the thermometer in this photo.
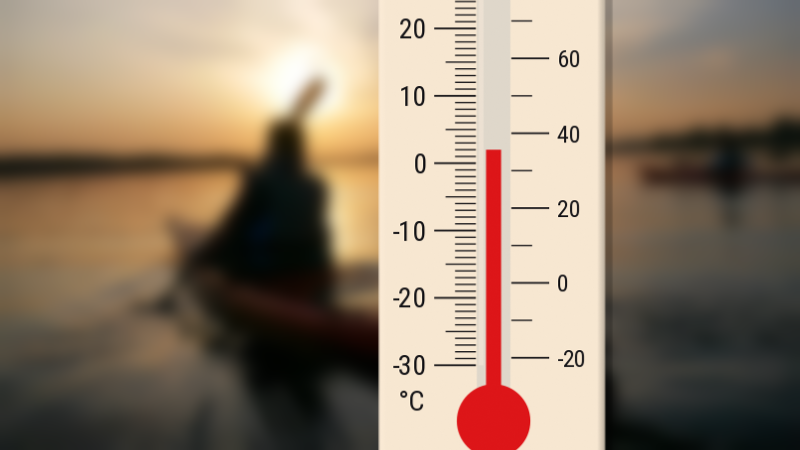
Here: 2 °C
